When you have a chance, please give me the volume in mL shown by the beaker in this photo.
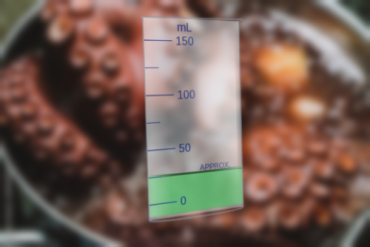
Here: 25 mL
